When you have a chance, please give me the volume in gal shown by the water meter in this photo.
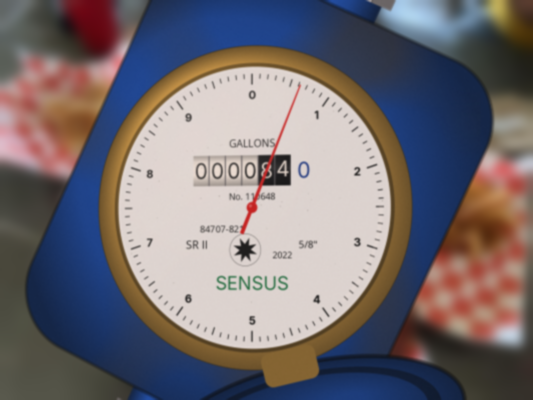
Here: 840.6 gal
